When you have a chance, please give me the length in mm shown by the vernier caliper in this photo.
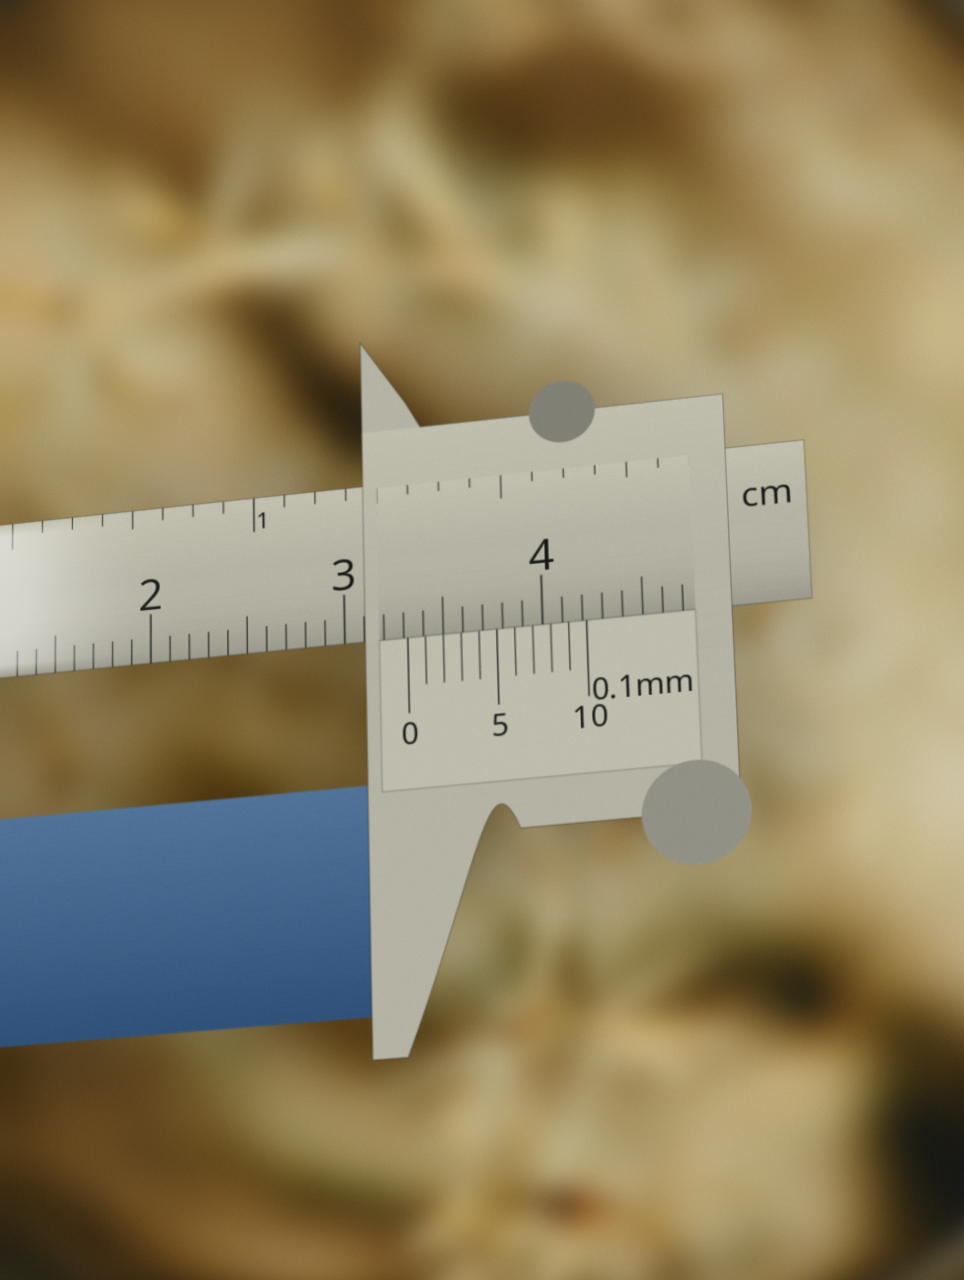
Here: 33.2 mm
